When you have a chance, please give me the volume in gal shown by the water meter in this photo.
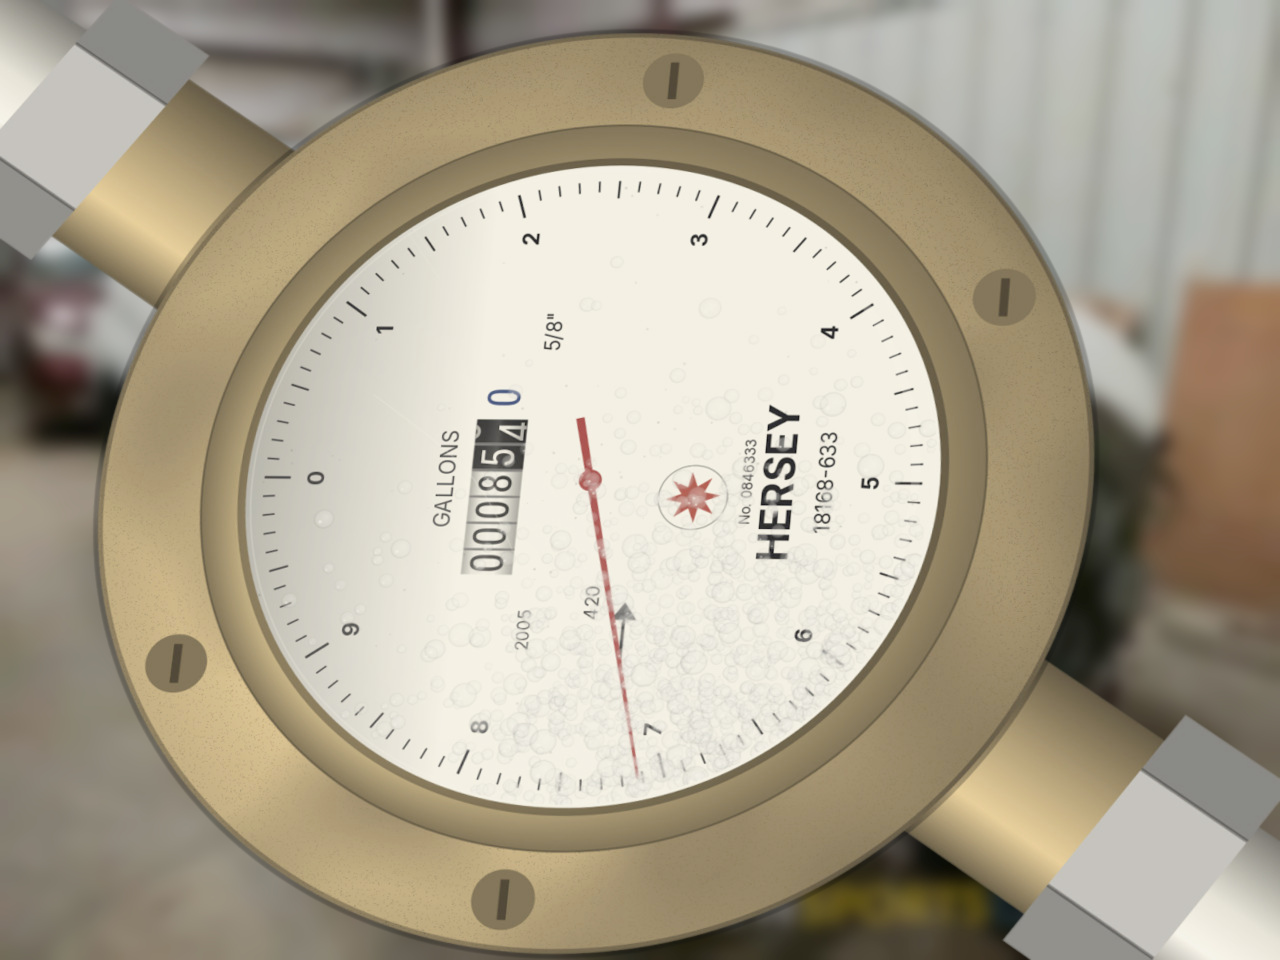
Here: 8537.1 gal
